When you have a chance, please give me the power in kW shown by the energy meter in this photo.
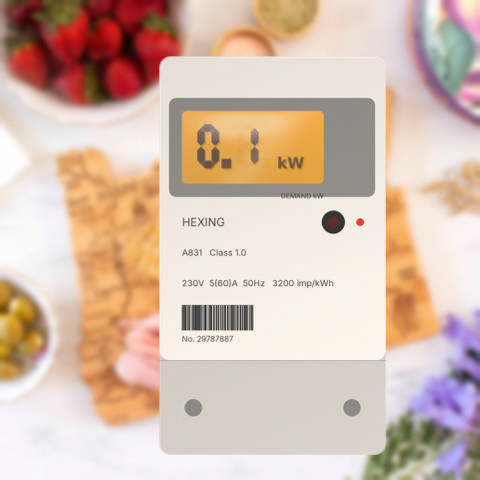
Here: 0.1 kW
